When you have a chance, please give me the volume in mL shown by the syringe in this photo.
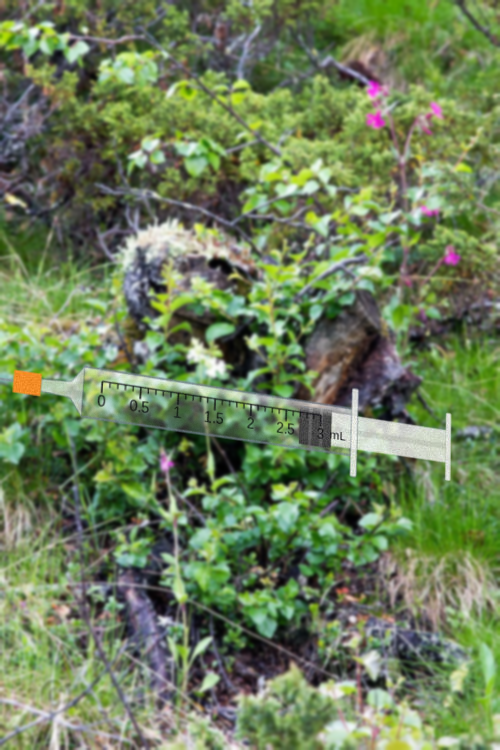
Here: 2.7 mL
